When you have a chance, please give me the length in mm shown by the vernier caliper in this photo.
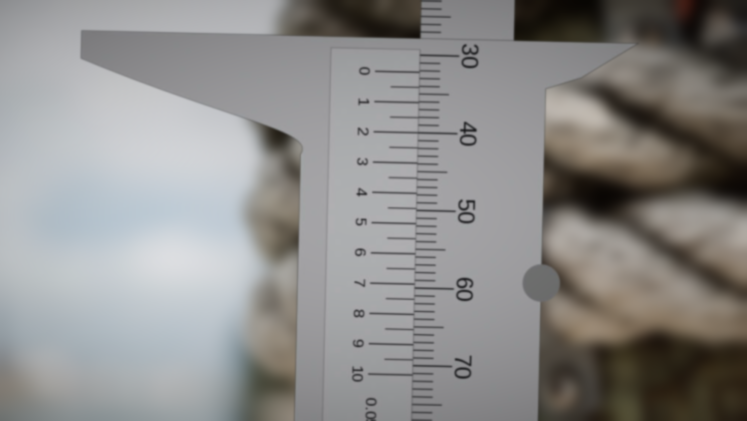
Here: 32.2 mm
